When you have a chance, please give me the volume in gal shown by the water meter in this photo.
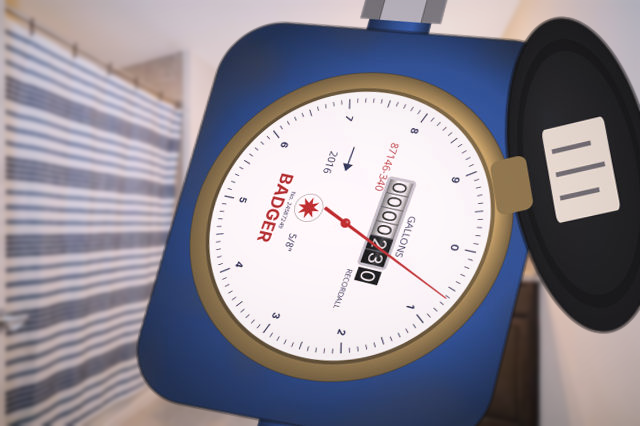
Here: 230.6 gal
